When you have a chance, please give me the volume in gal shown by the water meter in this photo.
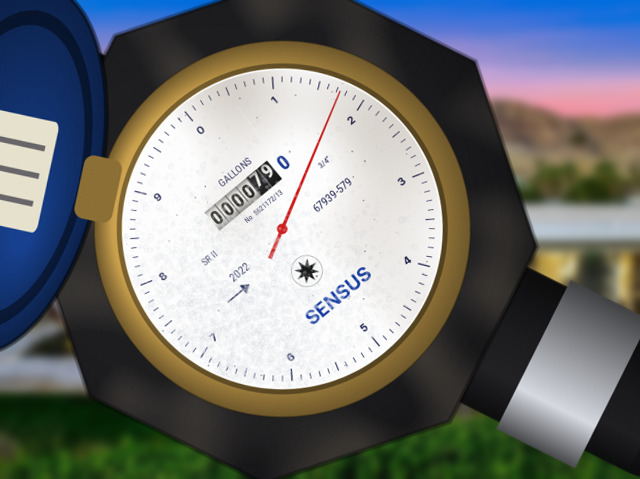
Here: 791.7 gal
